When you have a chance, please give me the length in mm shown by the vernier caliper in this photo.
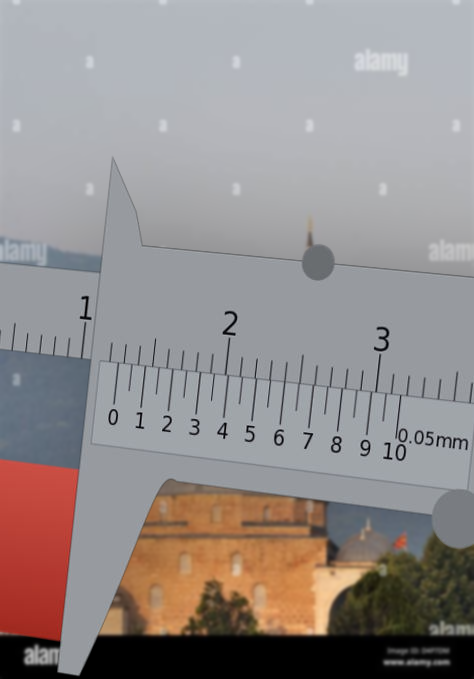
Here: 12.6 mm
